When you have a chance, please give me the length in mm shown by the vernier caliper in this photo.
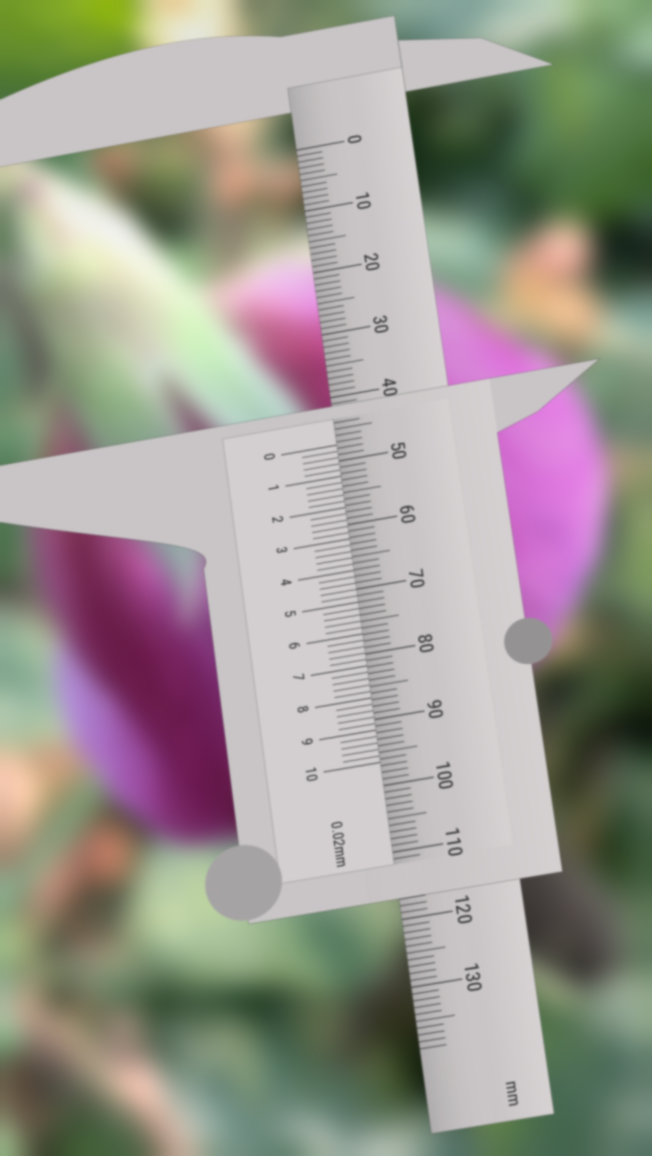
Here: 47.5 mm
